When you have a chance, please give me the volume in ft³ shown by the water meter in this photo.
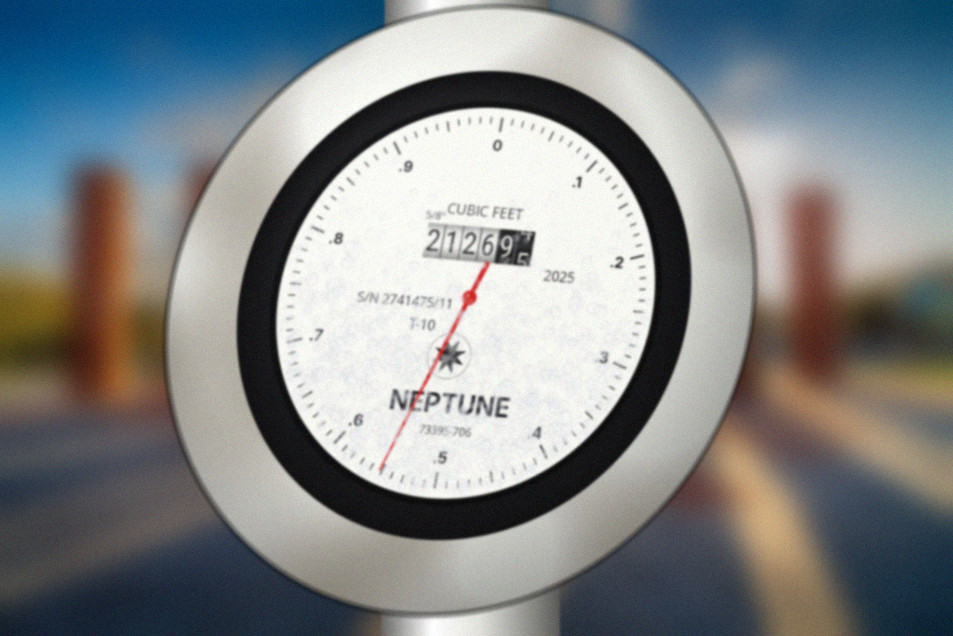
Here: 212694.55 ft³
